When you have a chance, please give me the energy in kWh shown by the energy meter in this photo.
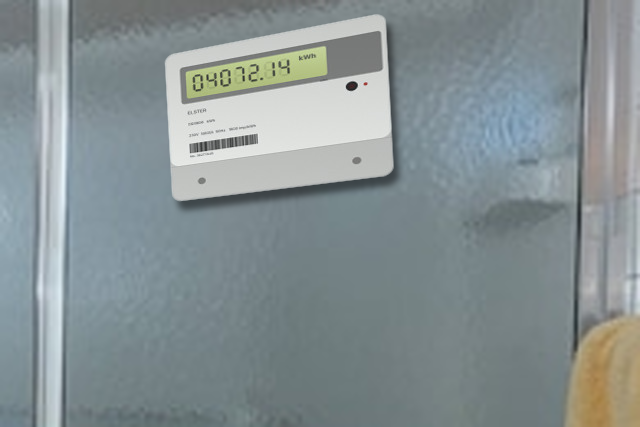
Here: 4072.14 kWh
